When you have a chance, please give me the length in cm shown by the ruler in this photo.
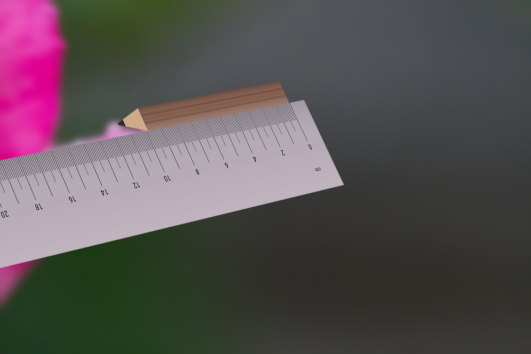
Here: 11.5 cm
